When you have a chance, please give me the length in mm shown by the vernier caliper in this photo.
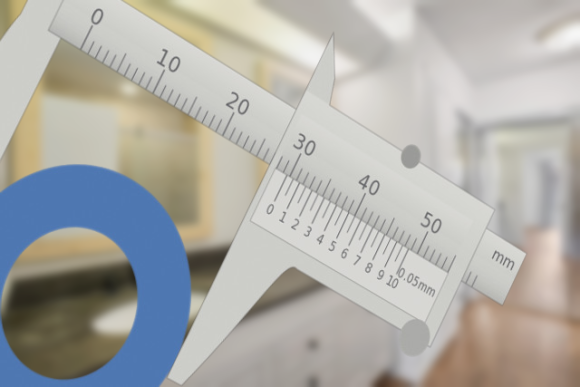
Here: 29.6 mm
